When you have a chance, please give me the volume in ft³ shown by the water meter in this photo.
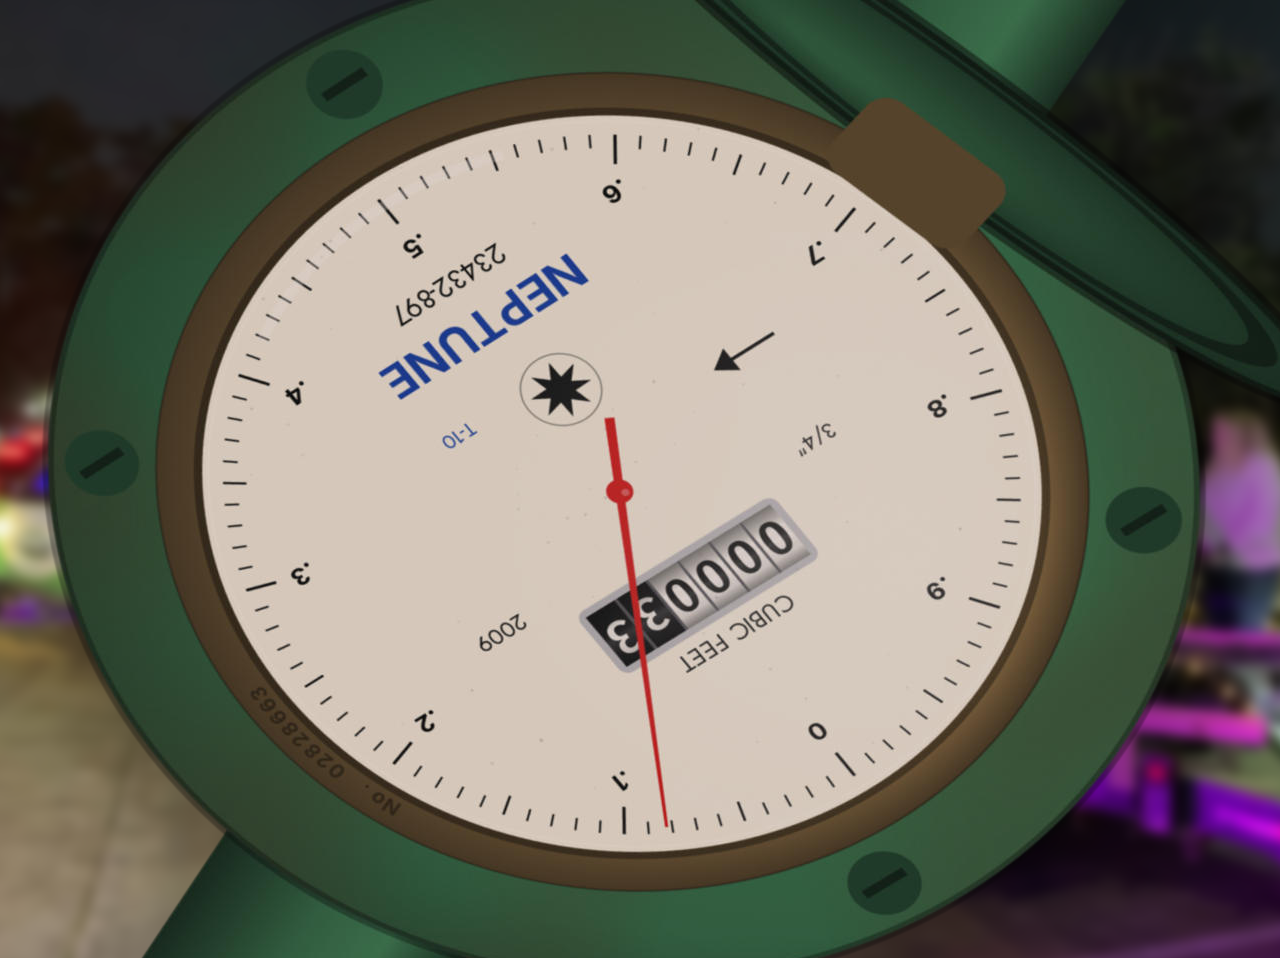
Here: 33.08 ft³
